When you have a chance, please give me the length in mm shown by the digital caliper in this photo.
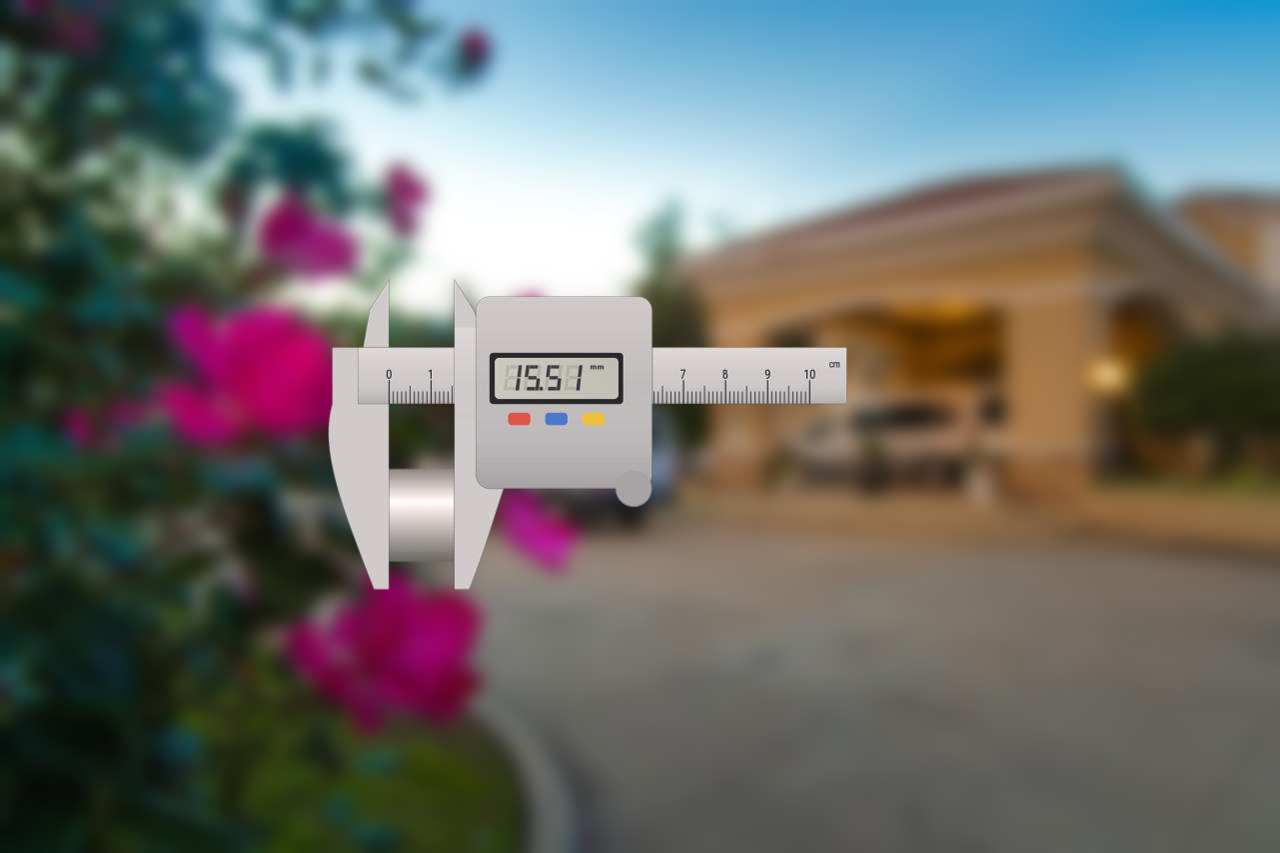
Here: 15.51 mm
